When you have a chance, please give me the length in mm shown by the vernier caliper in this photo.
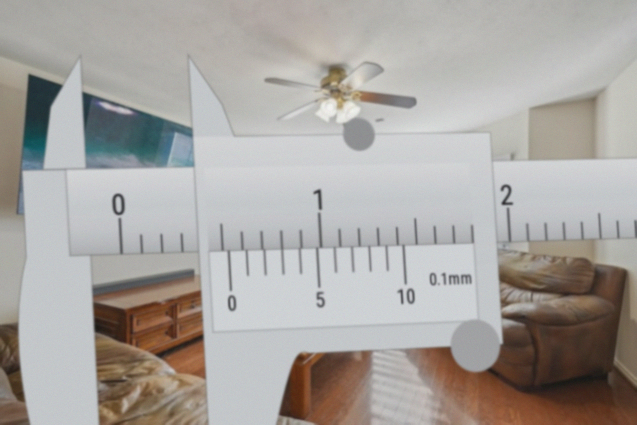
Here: 5.3 mm
